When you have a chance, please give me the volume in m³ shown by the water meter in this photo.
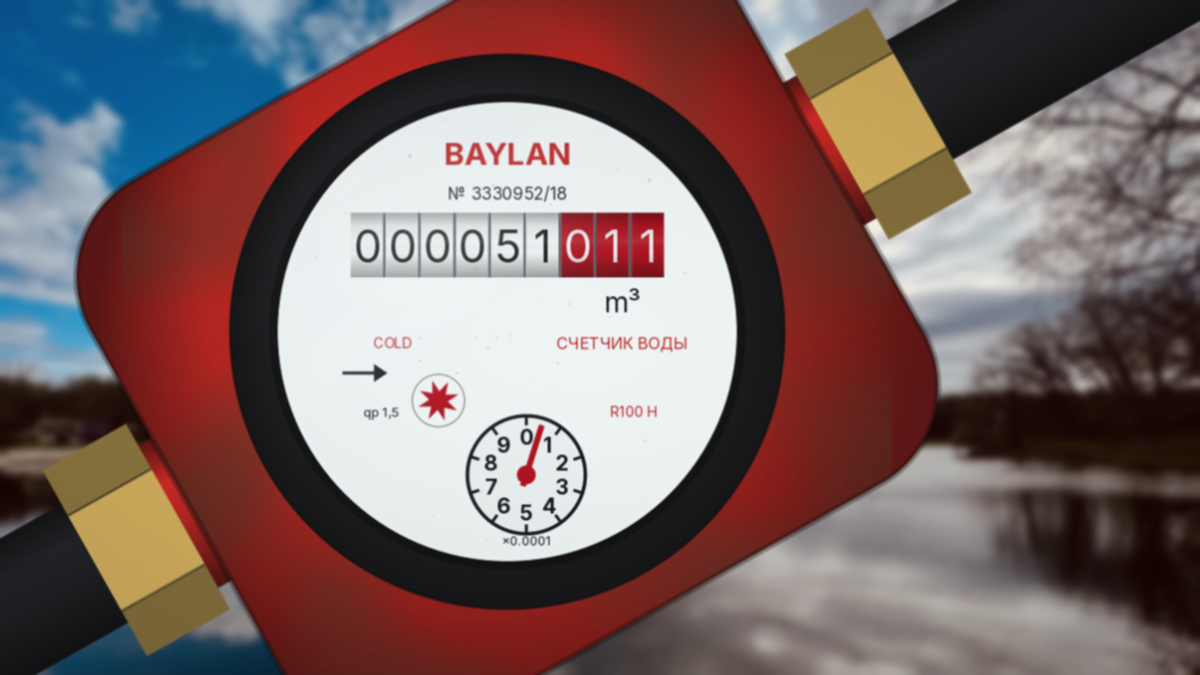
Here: 51.0110 m³
